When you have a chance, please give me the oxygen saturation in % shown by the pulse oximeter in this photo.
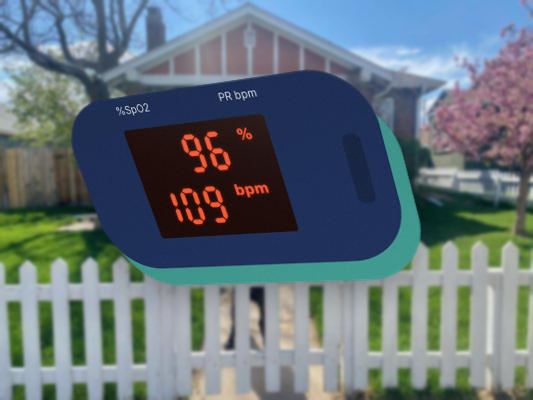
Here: 96 %
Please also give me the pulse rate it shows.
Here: 109 bpm
